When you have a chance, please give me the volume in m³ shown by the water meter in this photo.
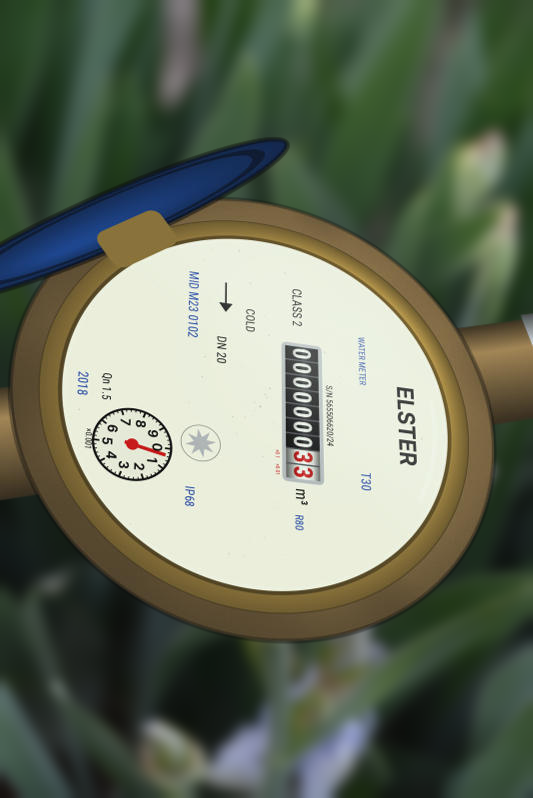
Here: 0.330 m³
